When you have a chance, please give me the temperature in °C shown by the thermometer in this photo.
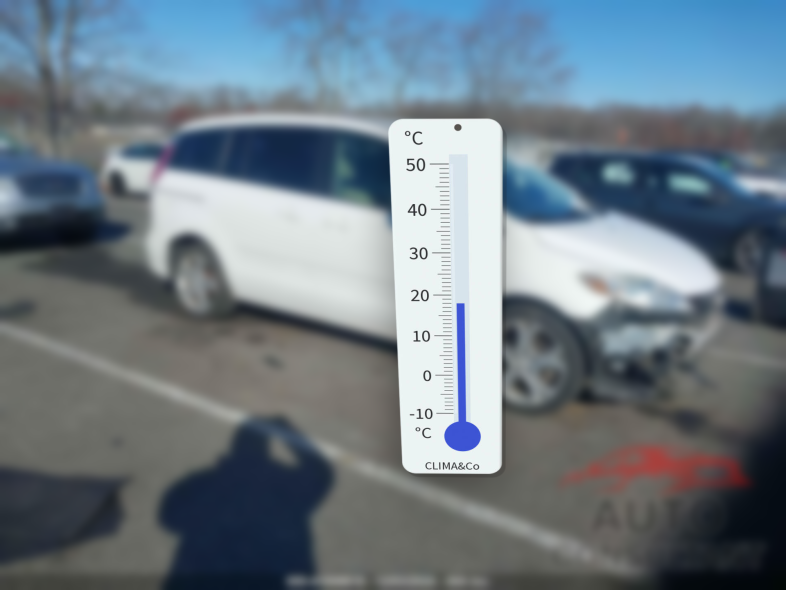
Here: 18 °C
